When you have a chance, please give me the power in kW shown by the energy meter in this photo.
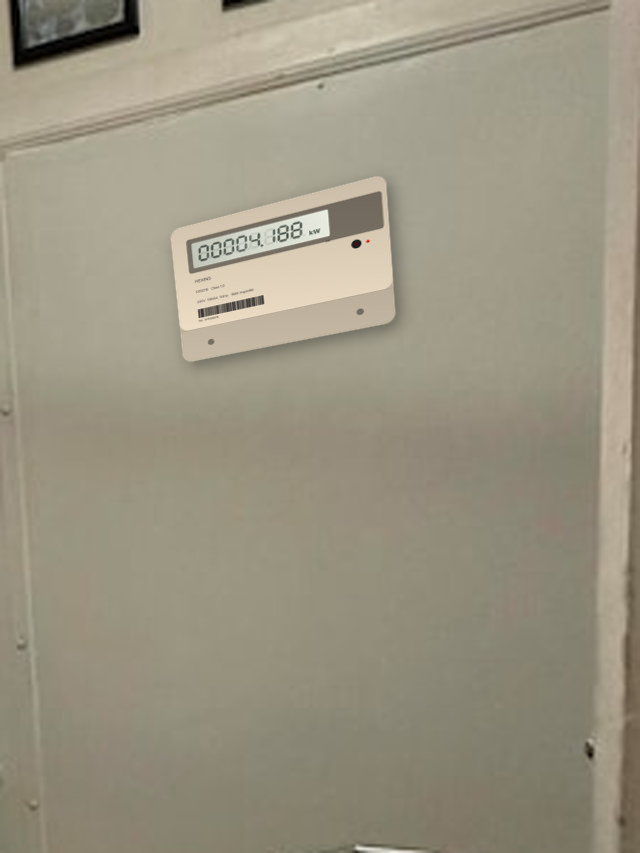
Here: 4.188 kW
